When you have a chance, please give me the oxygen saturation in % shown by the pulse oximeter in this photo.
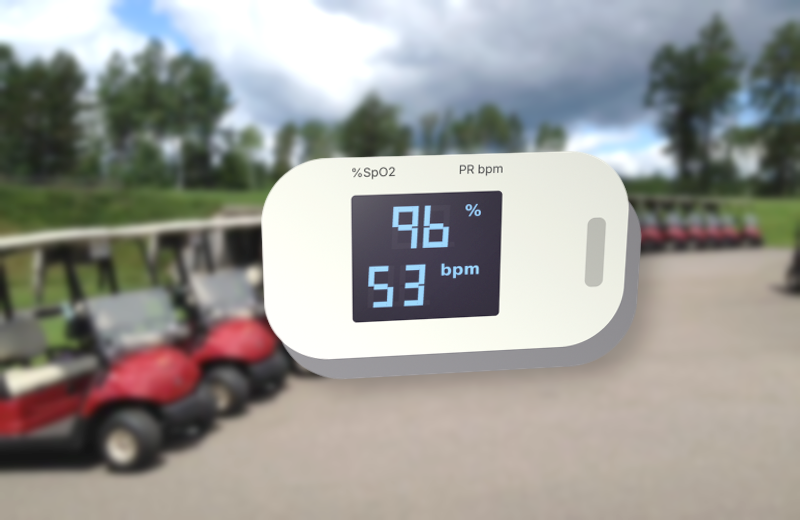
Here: 96 %
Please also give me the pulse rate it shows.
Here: 53 bpm
